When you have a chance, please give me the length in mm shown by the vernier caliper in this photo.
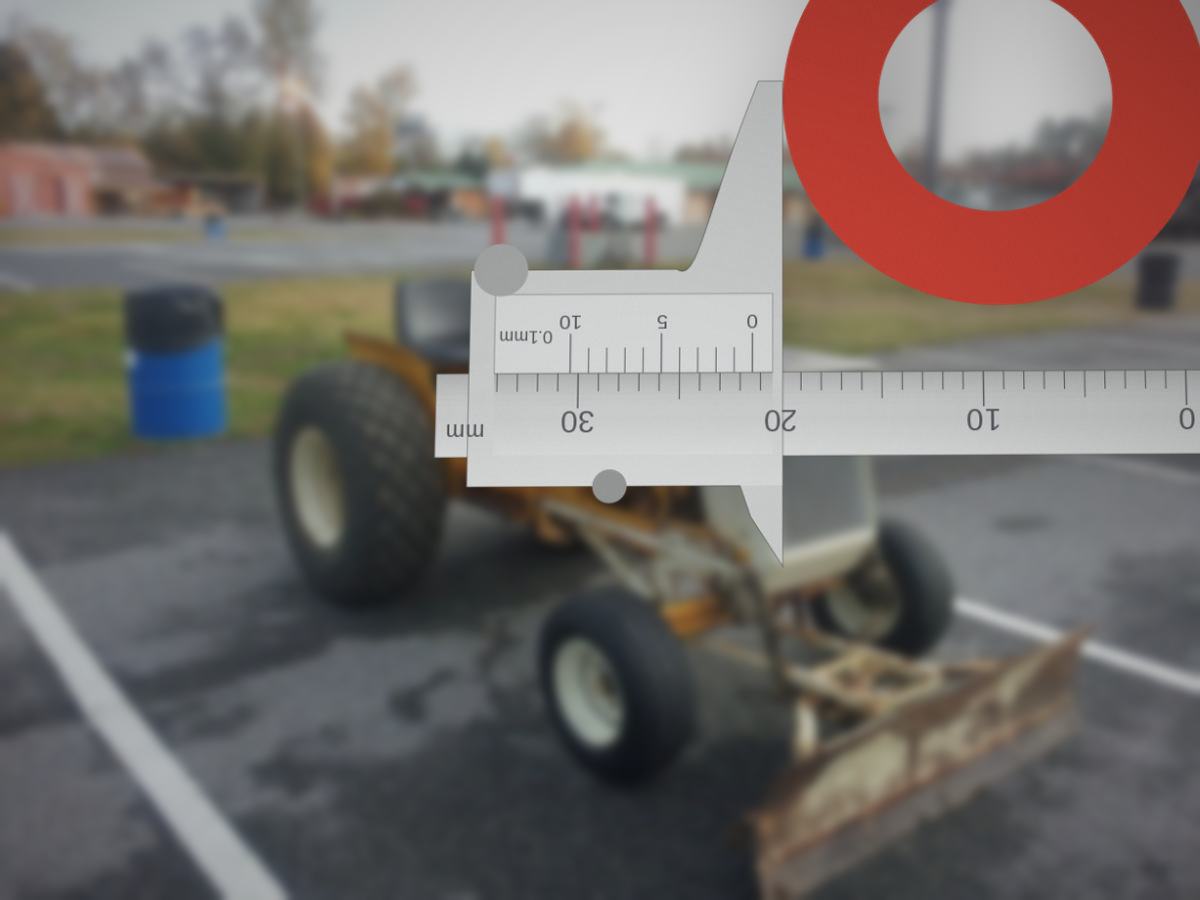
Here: 21.4 mm
